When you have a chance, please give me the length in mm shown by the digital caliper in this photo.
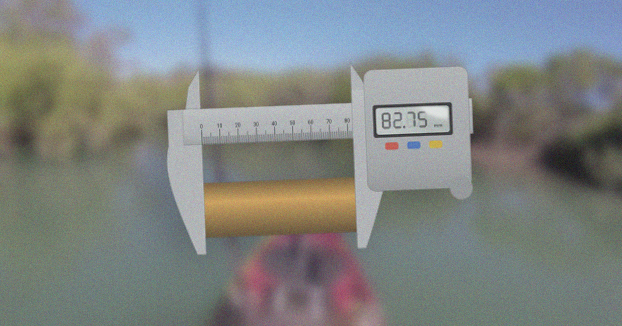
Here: 82.75 mm
